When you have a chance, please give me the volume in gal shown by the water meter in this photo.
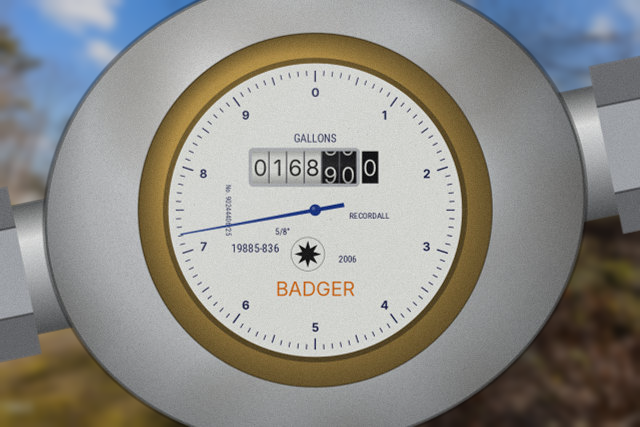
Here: 168897.2 gal
